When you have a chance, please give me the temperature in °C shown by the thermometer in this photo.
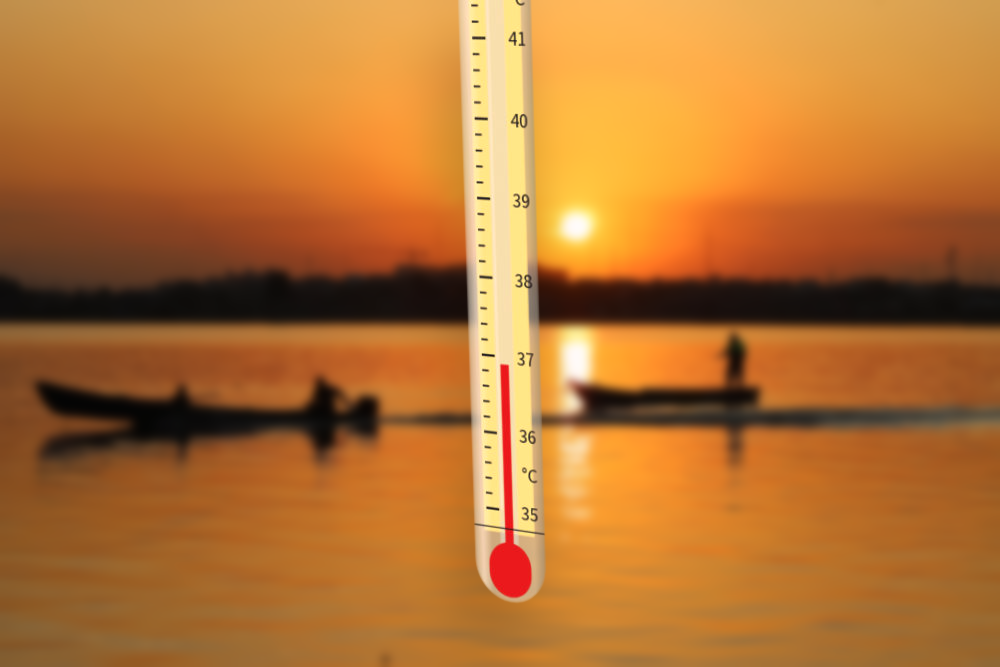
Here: 36.9 °C
